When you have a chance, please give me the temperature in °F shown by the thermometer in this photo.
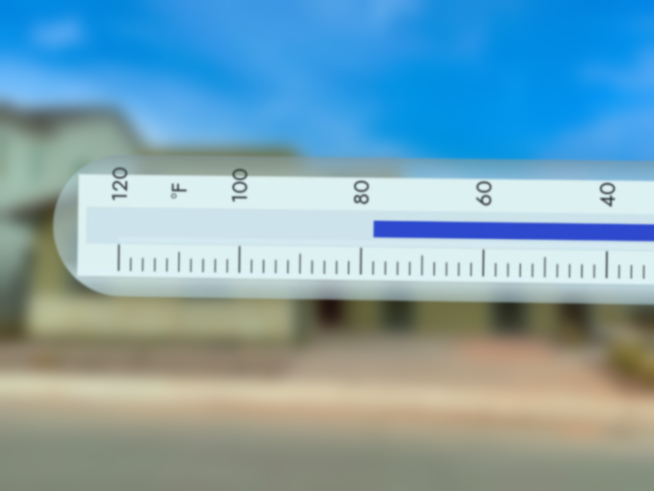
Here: 78 °F
